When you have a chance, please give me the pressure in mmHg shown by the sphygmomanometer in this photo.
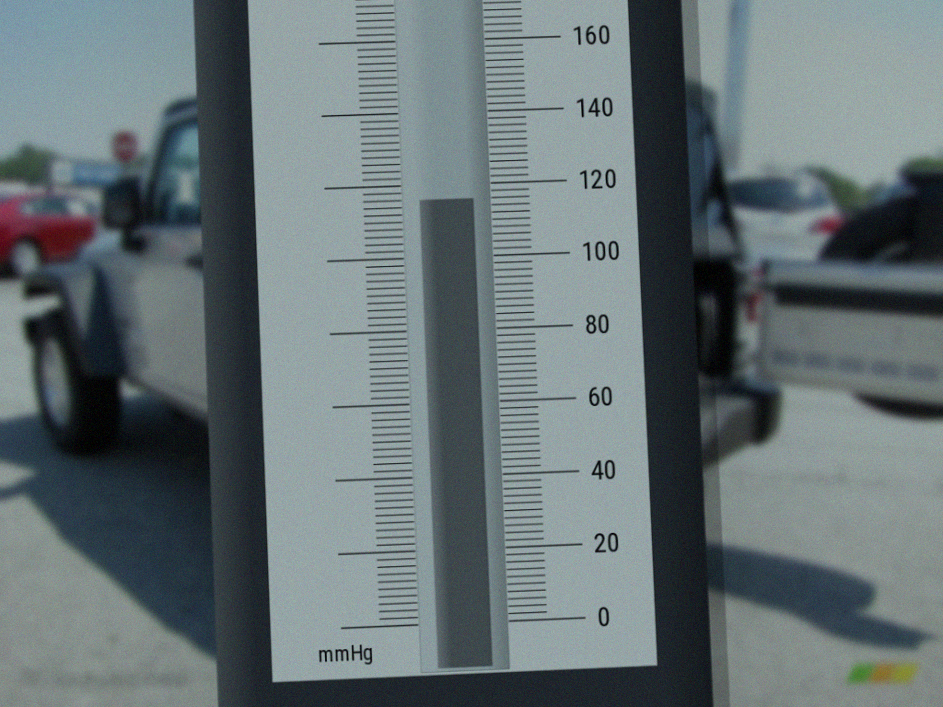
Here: 116 mmHg
